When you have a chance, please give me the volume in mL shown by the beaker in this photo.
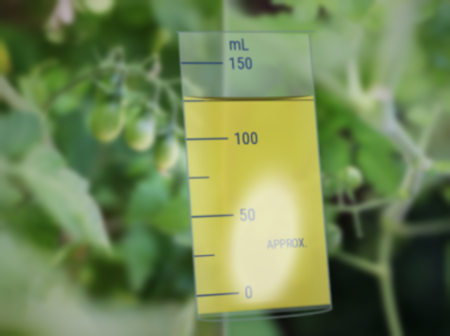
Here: 125 mL
